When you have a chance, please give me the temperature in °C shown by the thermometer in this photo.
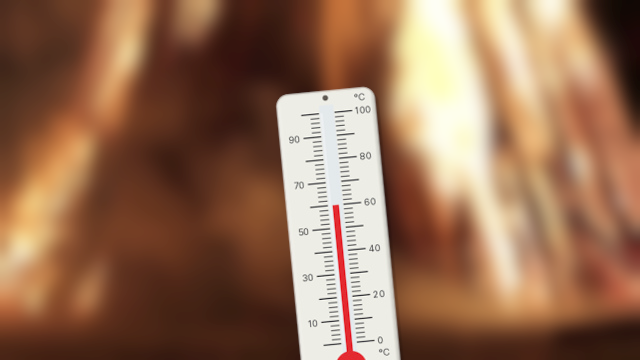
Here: 60 °C
